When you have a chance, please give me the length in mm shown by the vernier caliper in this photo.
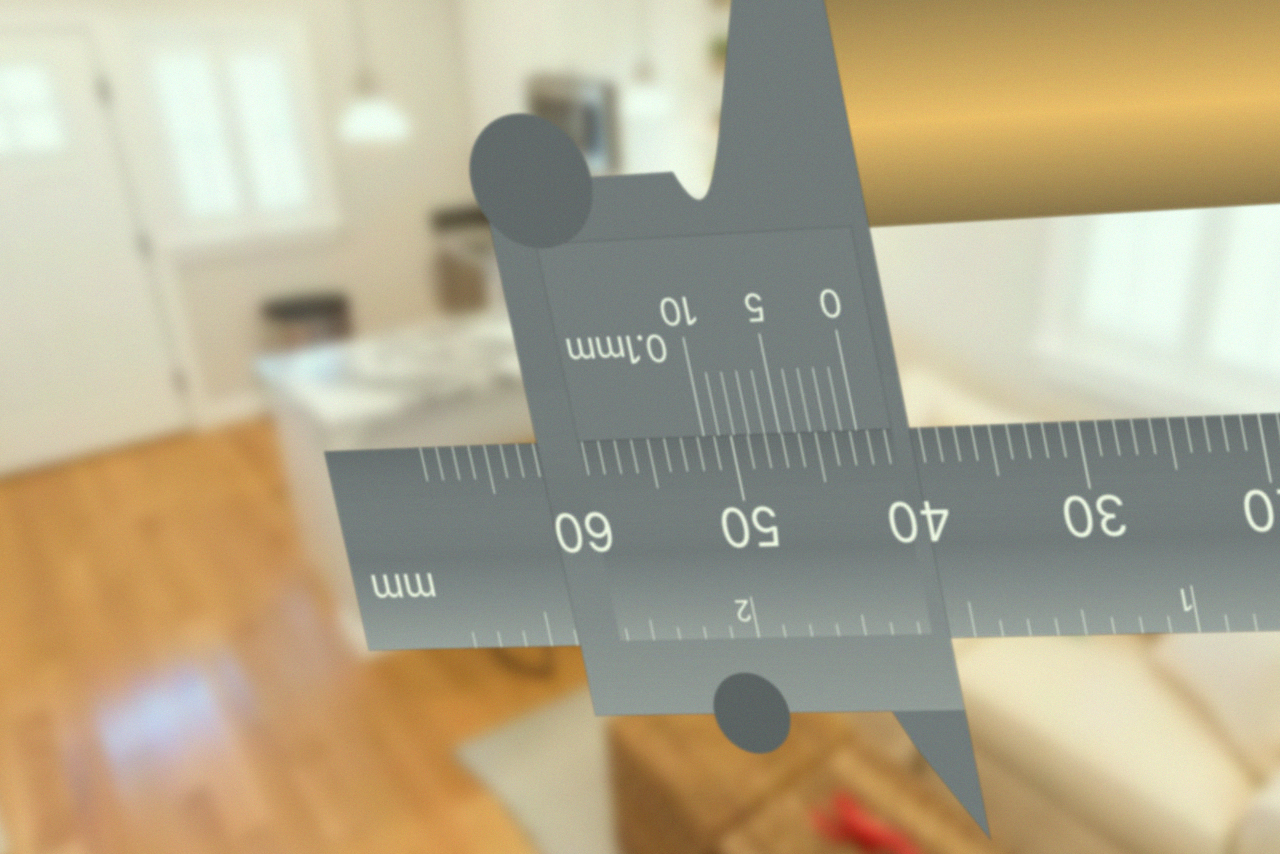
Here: 42.6 mm
